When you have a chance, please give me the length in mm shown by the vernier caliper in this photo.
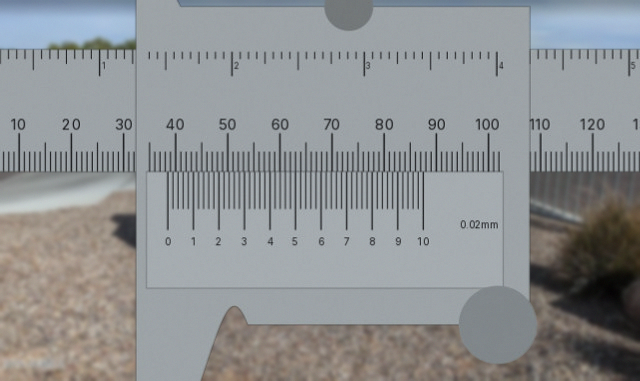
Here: 38.5 mm
